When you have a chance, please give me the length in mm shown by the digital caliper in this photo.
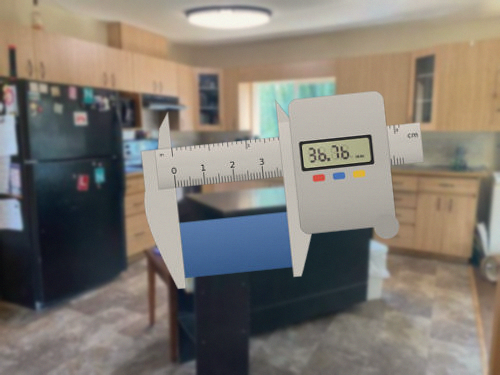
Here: 36.76 mm
